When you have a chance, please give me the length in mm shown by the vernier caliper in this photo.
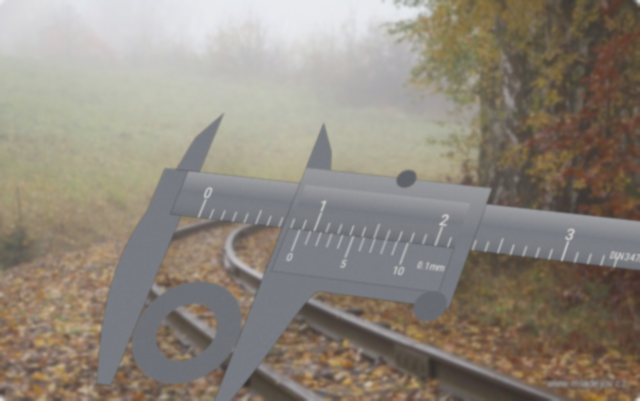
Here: 8.8 mm
